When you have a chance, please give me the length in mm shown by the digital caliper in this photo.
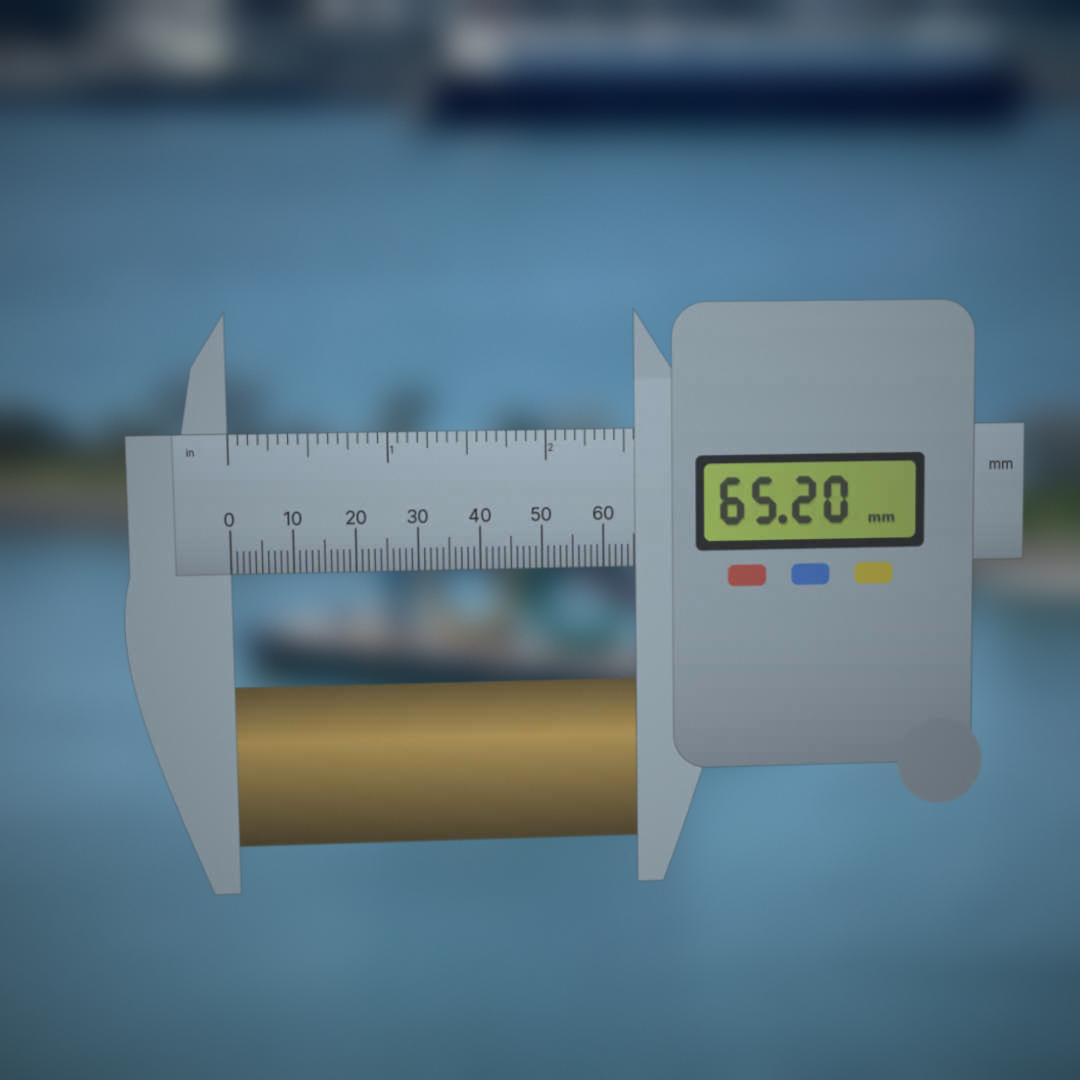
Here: 65.20 mm
